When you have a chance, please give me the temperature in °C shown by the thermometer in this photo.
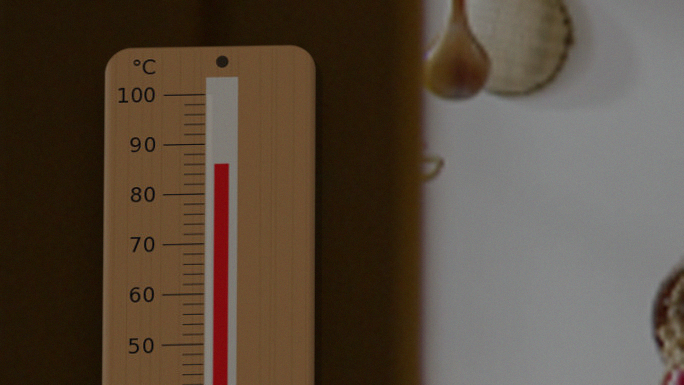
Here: 86 °C
